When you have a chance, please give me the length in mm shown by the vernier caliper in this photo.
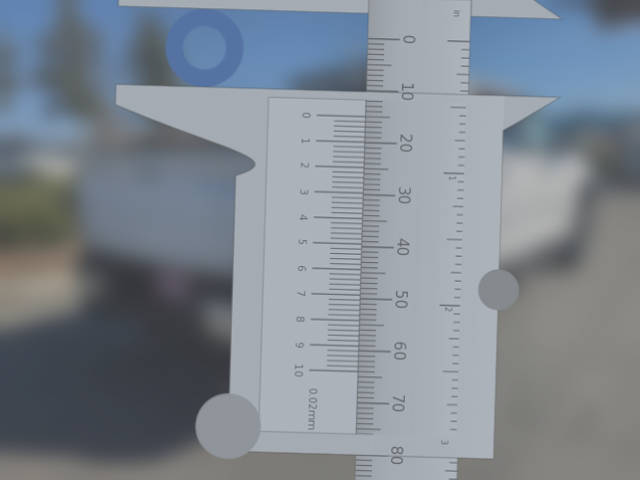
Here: 15.0 mm
